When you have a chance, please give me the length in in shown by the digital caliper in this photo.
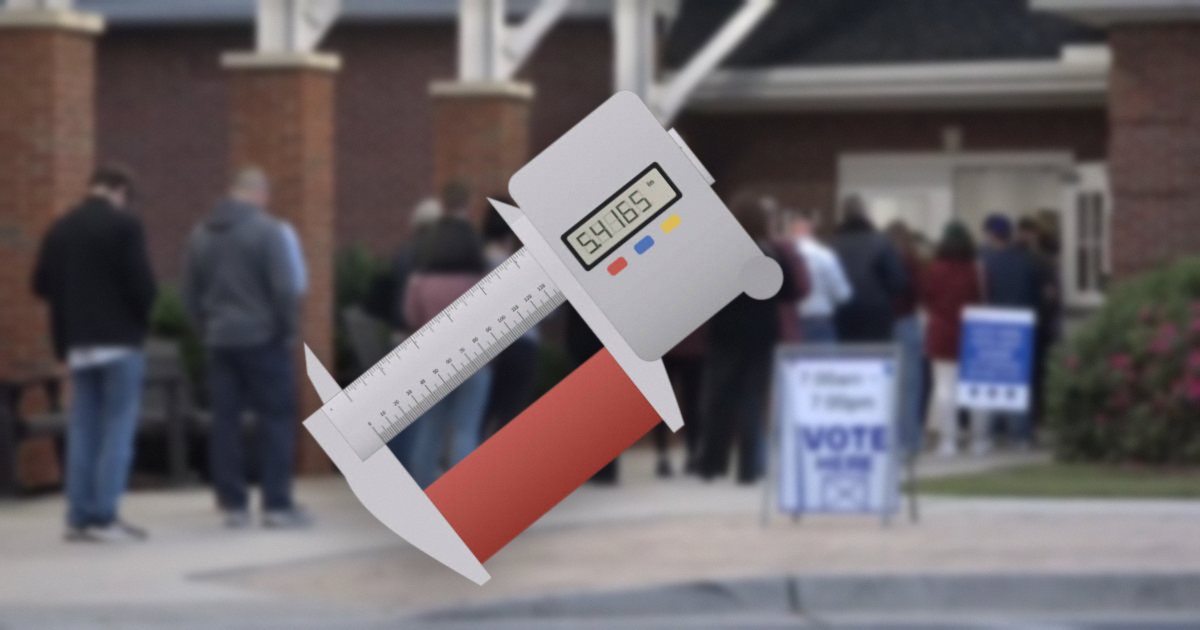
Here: 5.4165 in
